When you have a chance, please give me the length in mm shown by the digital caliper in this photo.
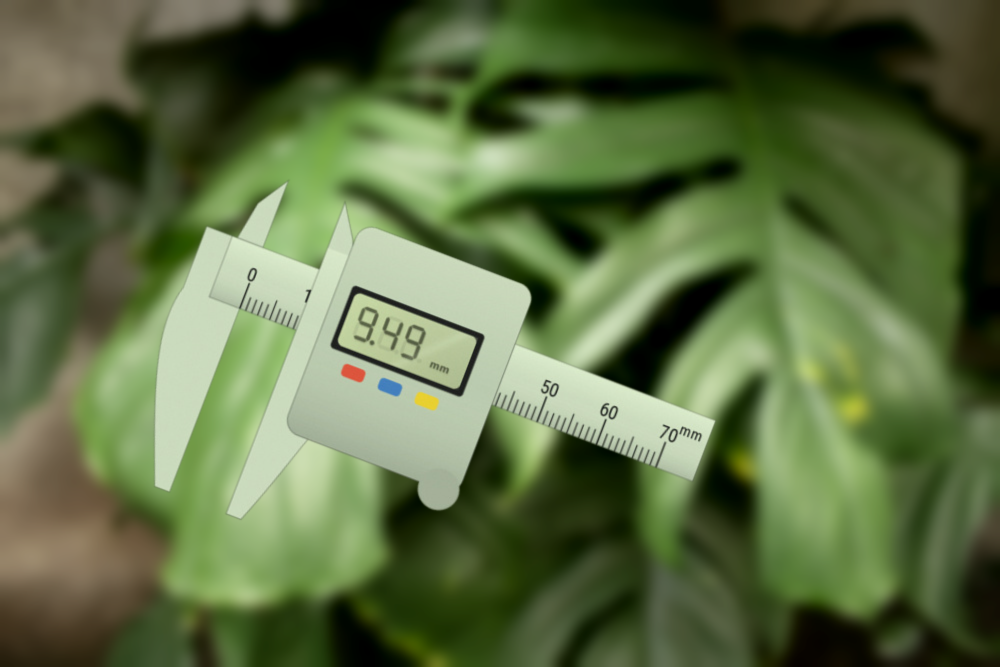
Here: 9.49 mm
